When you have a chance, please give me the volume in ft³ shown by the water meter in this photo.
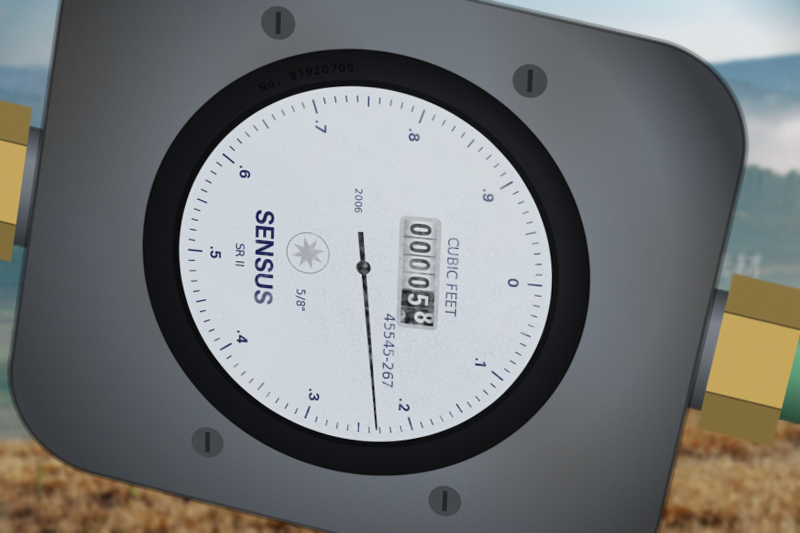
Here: 58.23 ft³
